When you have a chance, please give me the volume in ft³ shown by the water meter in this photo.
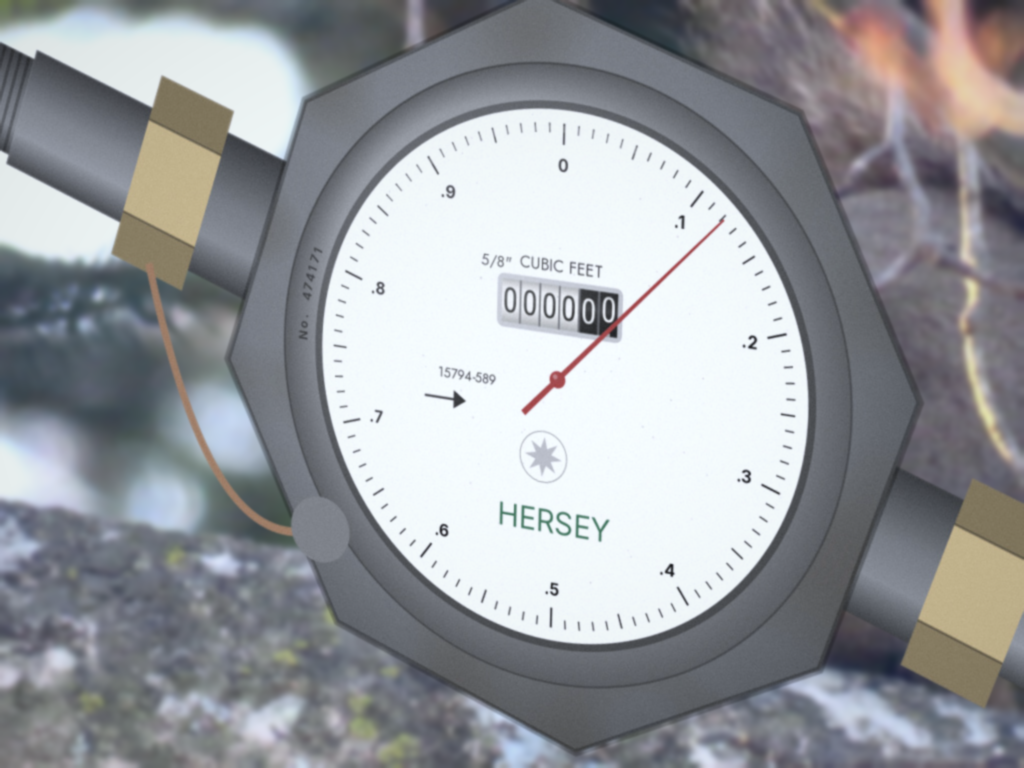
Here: 0.12 ft³
